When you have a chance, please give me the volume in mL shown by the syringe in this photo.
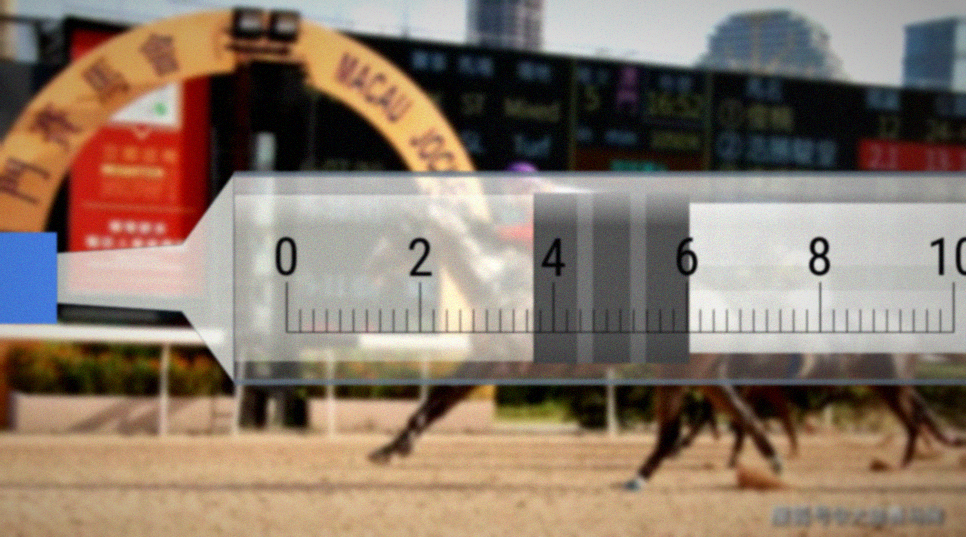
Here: 3.7 mL
